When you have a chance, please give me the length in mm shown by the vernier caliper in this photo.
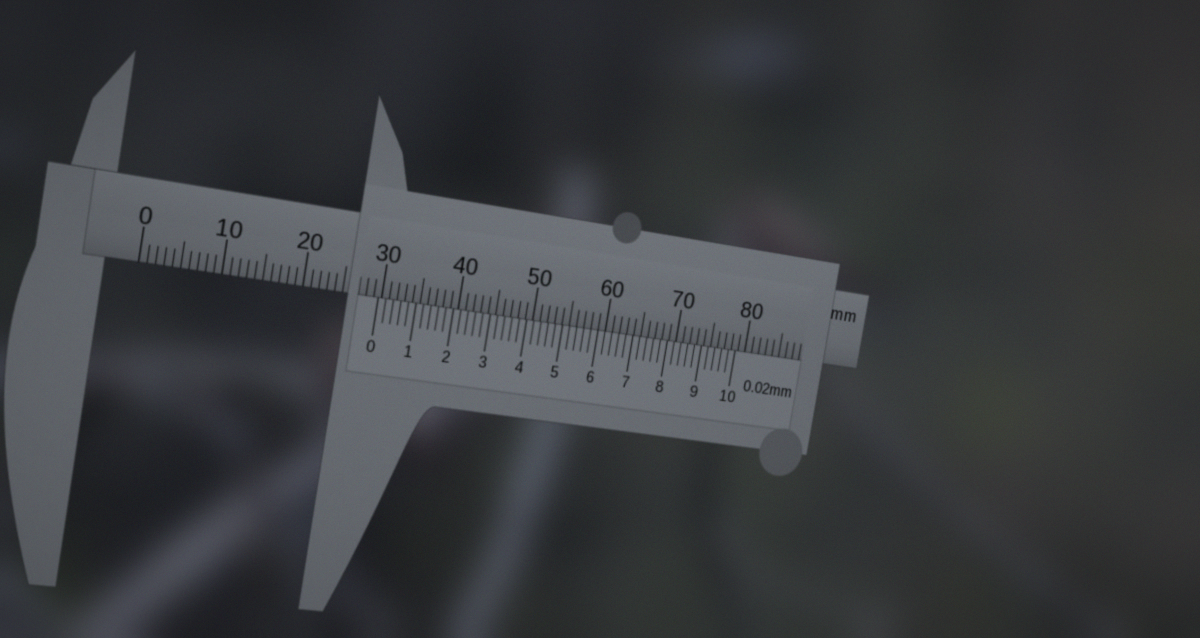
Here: 29.6 mm
